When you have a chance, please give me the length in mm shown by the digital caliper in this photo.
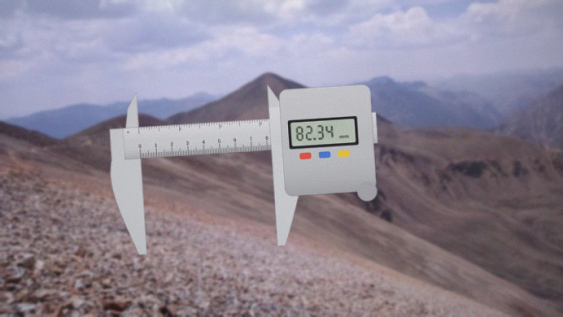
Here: 82.34 mm
